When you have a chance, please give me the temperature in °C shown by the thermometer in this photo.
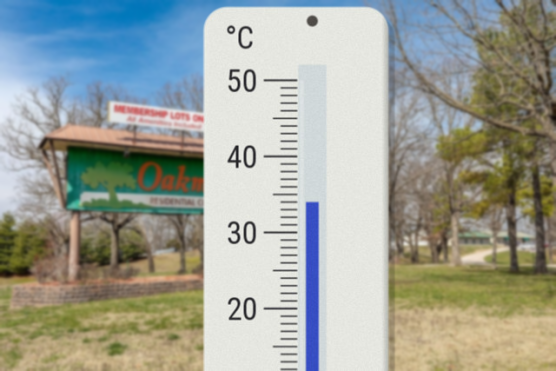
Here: 34 °C
